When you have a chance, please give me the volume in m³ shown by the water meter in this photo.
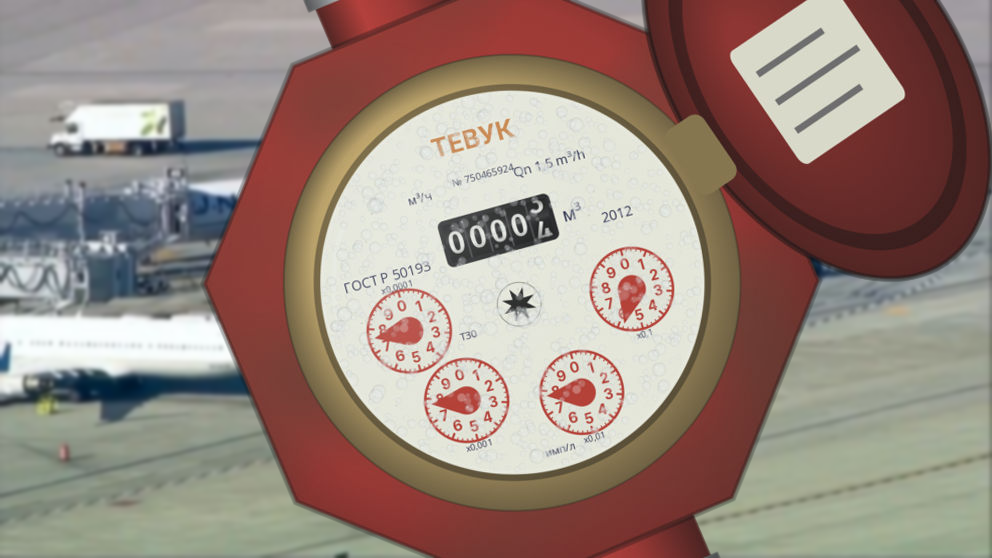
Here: 3.5777 m³
